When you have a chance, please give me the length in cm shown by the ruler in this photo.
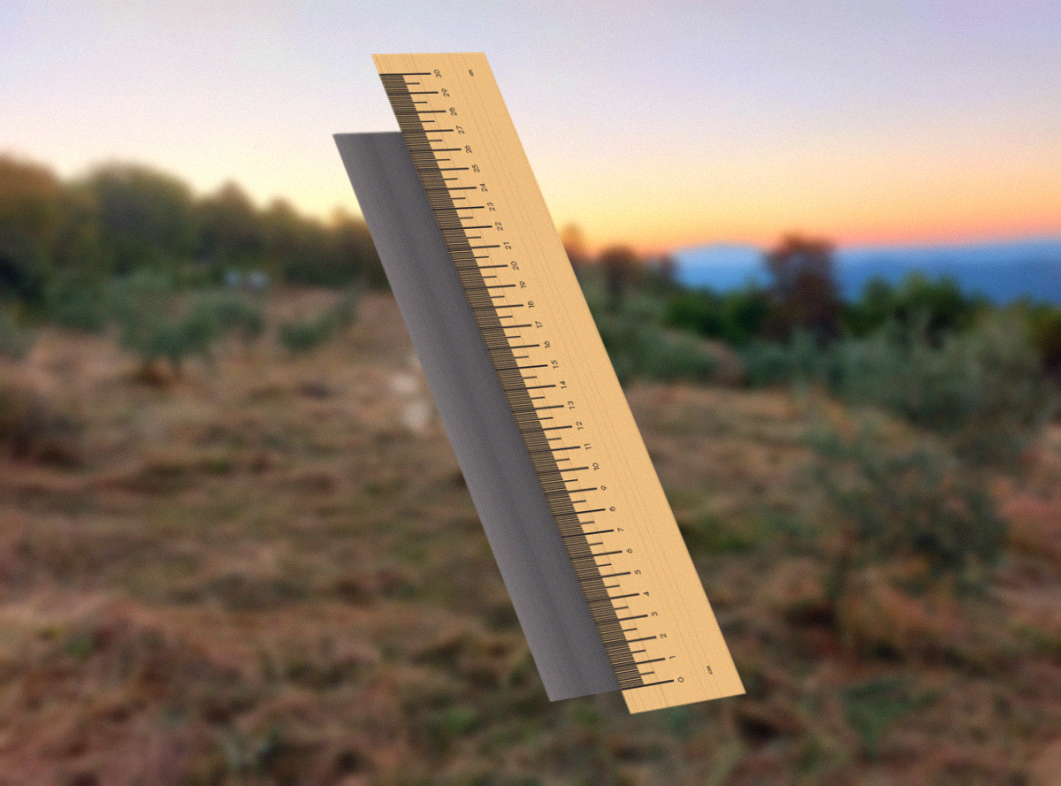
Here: 27 cm
